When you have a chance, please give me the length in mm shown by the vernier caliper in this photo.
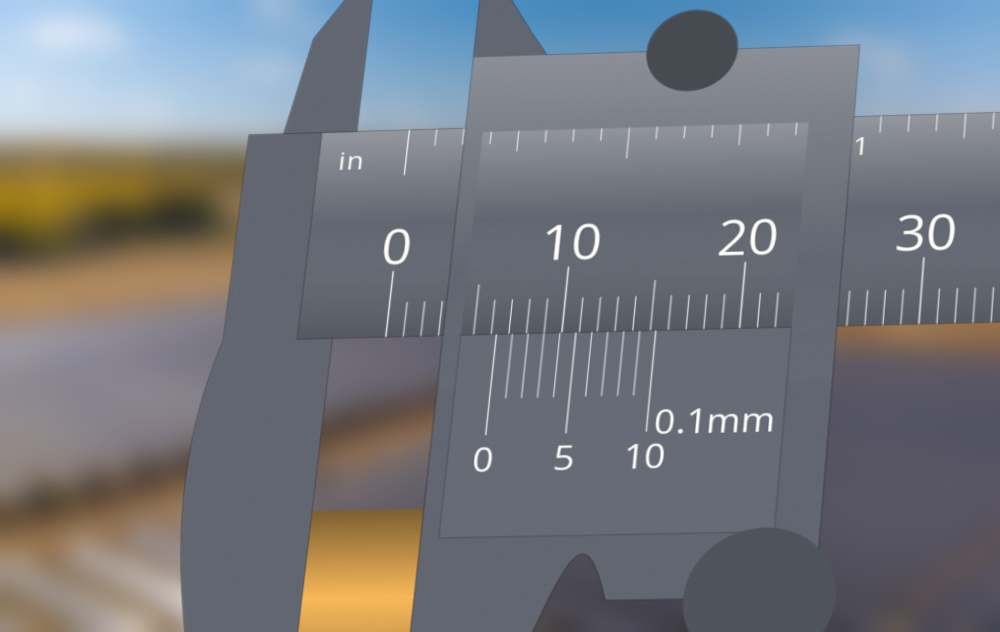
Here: 6.3 mm
